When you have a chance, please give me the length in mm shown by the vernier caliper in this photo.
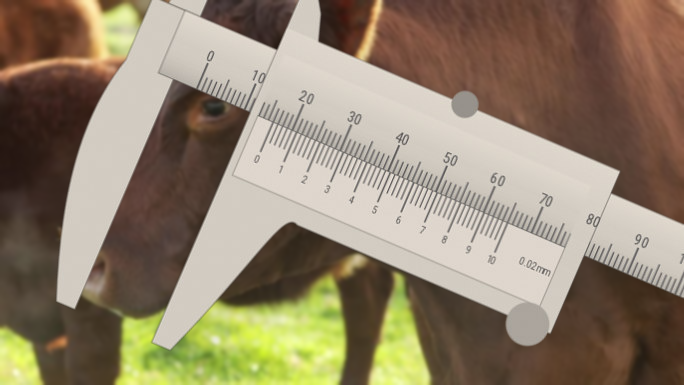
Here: 16.0 mm
